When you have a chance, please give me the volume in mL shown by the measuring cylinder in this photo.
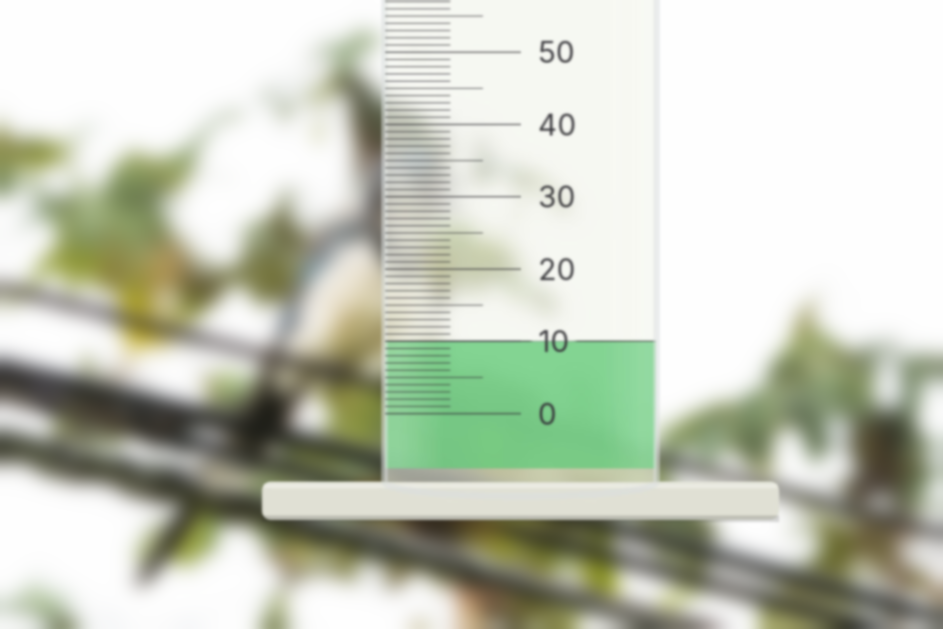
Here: 10 mL
